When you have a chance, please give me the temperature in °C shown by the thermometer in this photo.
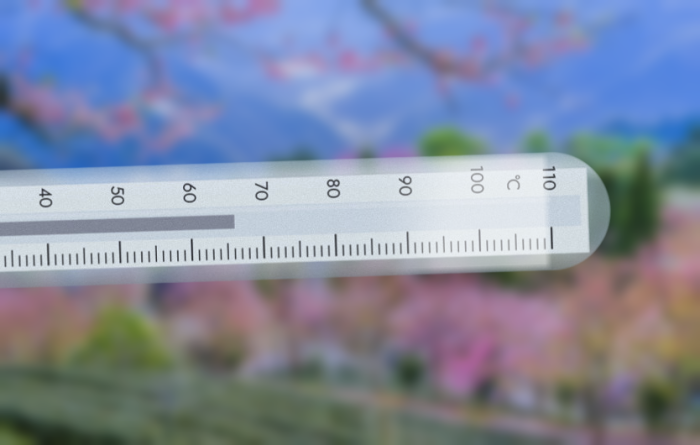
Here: 66 °C
